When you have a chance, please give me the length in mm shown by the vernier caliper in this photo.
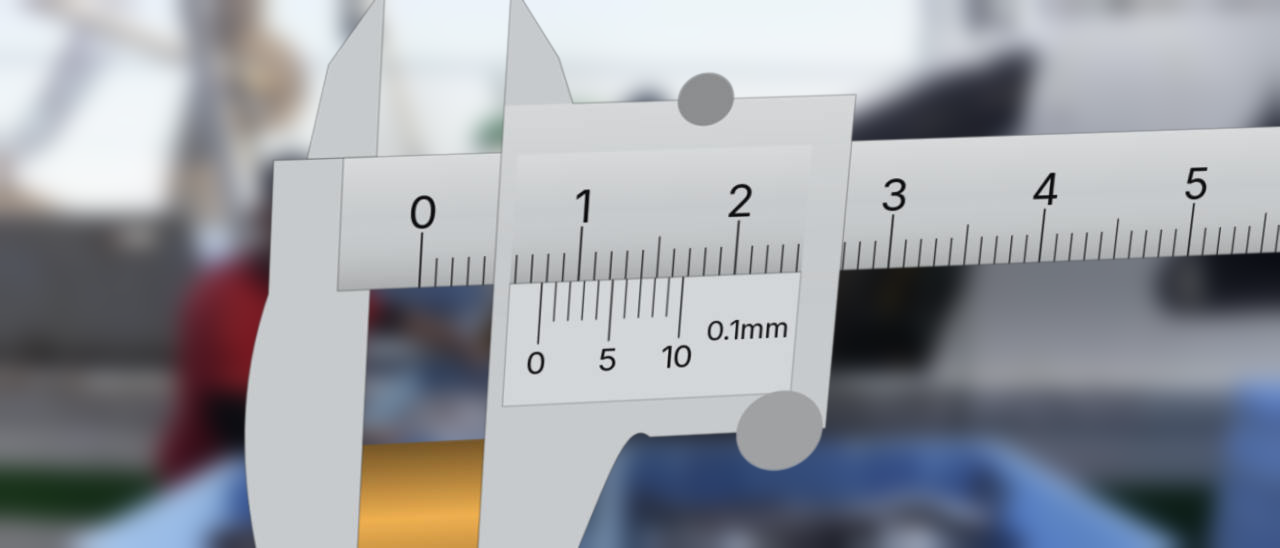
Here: 7.7 mm
